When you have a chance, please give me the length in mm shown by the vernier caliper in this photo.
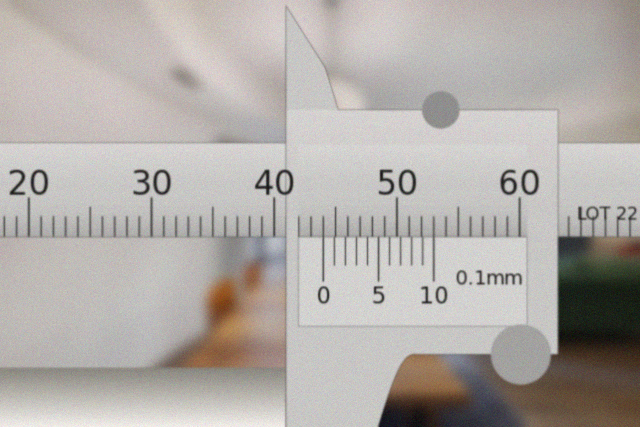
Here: 44.0 mm
